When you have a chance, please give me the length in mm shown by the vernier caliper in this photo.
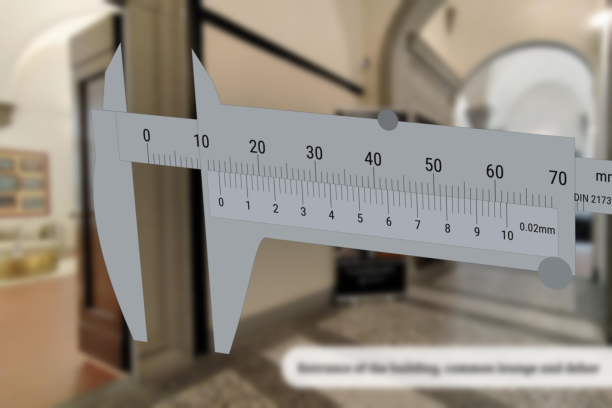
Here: 12.8 mm
